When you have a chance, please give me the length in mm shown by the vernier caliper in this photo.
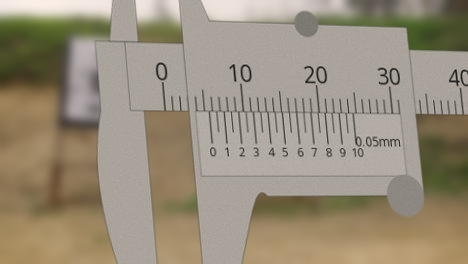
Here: 5.6 mm
